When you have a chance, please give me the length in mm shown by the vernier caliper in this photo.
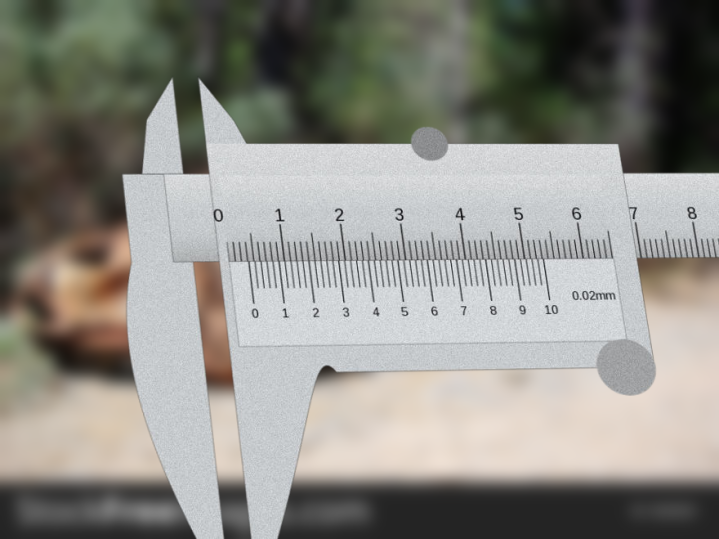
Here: 4.2 mm
